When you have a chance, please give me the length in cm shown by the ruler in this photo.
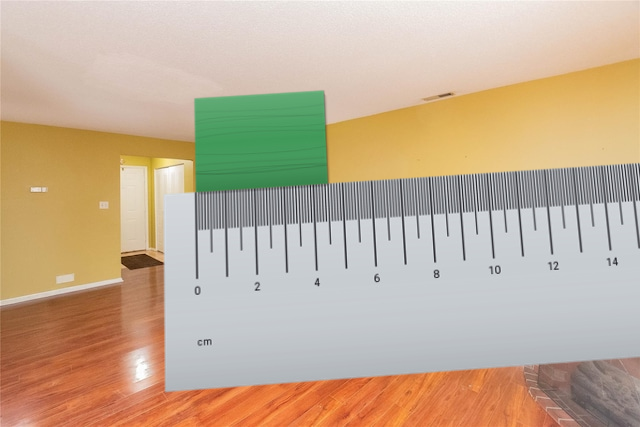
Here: 4.5 cm
